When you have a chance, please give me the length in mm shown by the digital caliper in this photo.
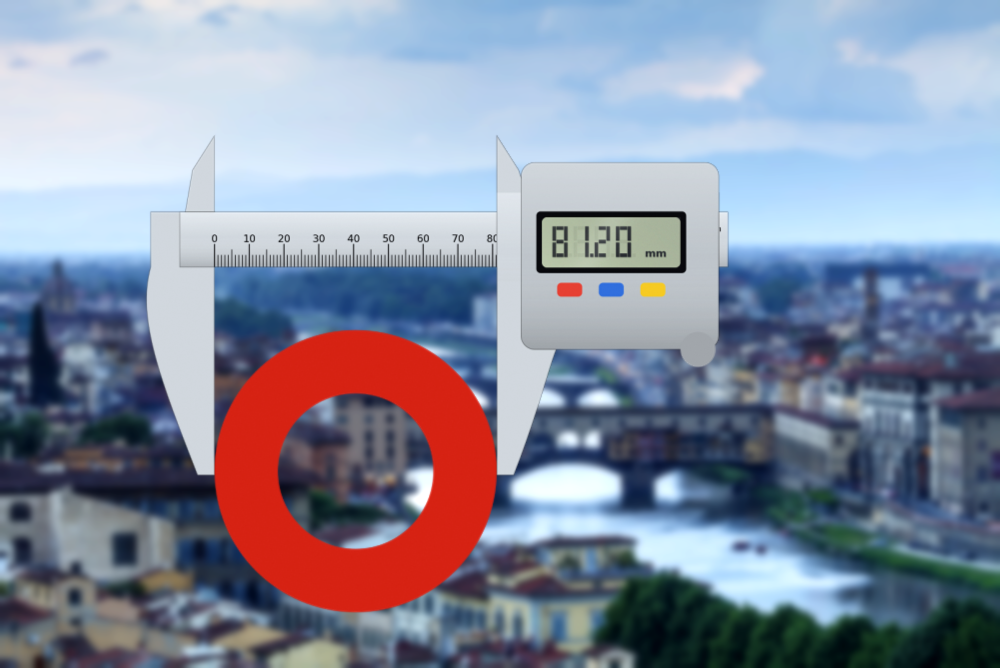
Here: 81.20 mm
